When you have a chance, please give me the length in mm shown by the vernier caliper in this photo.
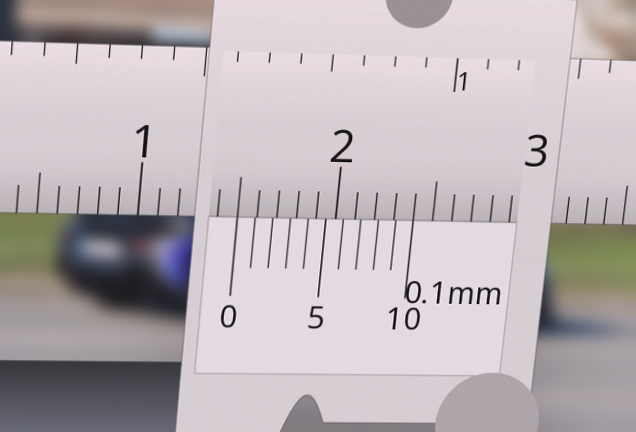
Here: 15.0 mm
